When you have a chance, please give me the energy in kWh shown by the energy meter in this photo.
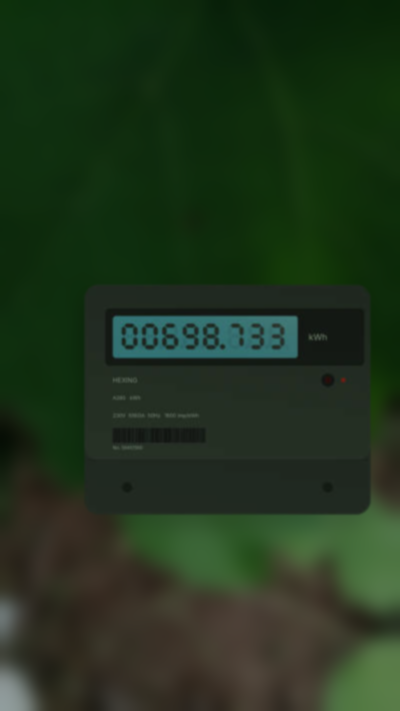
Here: 698.733 kWh
